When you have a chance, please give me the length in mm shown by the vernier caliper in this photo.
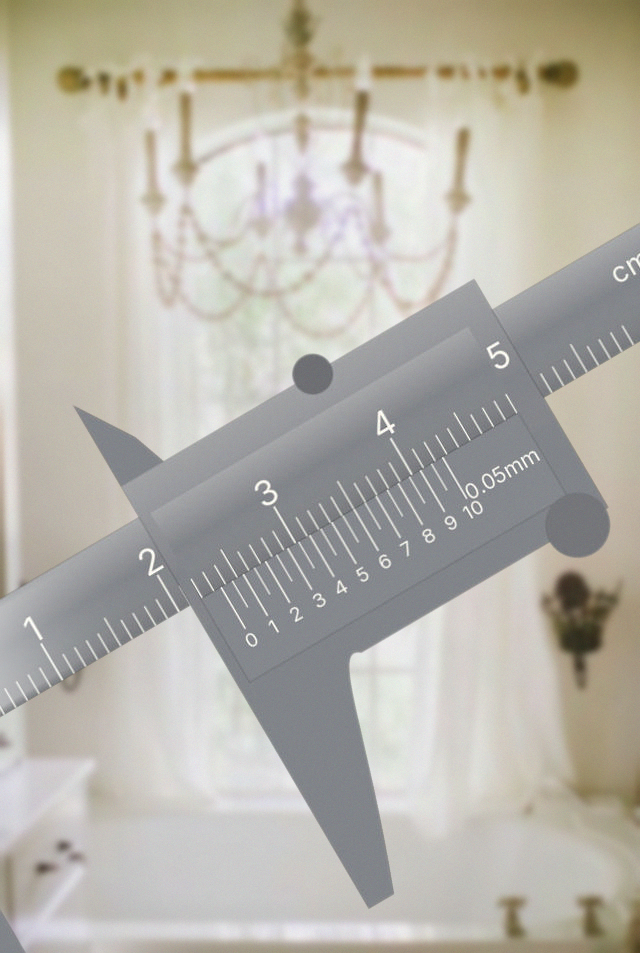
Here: 23.6 mm
